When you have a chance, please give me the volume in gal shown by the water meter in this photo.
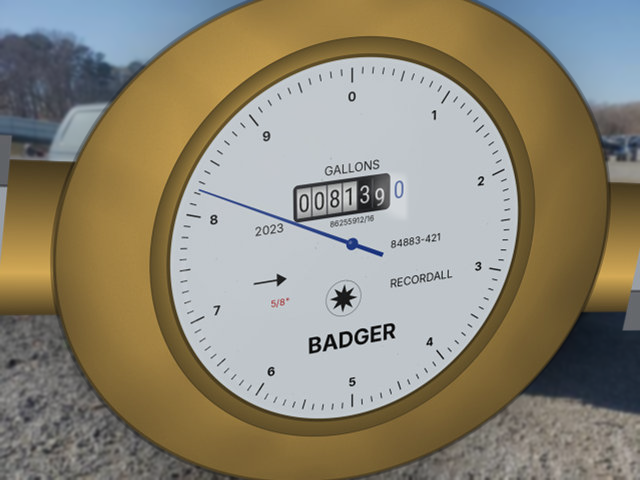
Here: 81388.2 gal
